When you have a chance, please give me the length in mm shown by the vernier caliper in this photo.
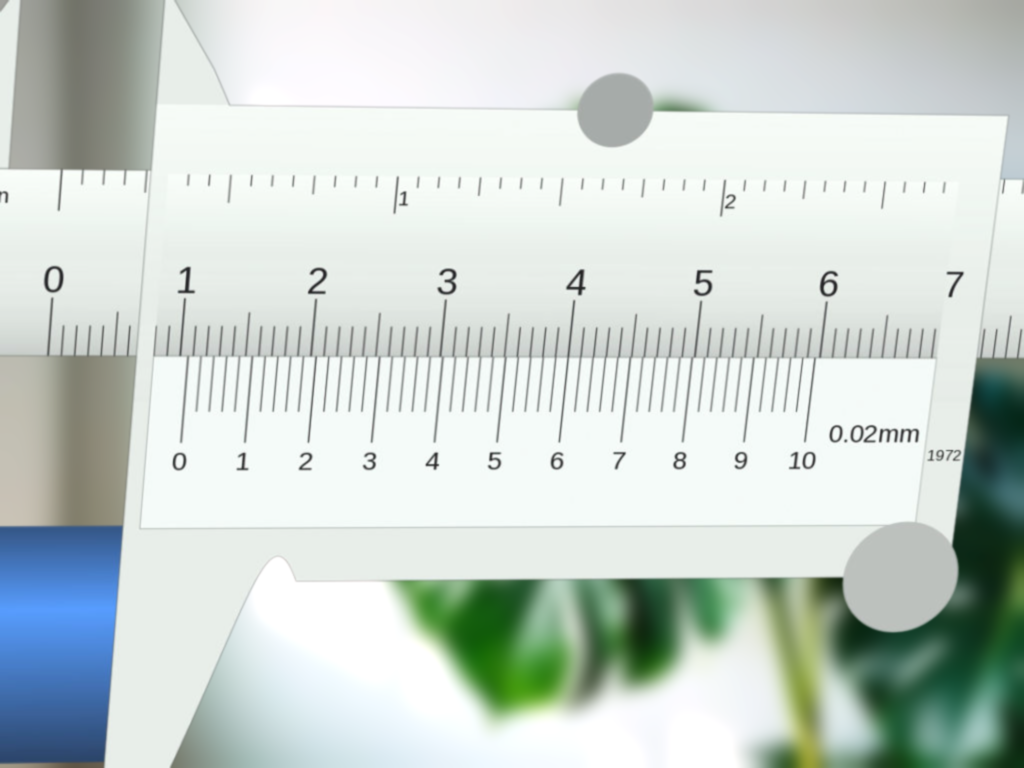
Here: 10.6 mm
